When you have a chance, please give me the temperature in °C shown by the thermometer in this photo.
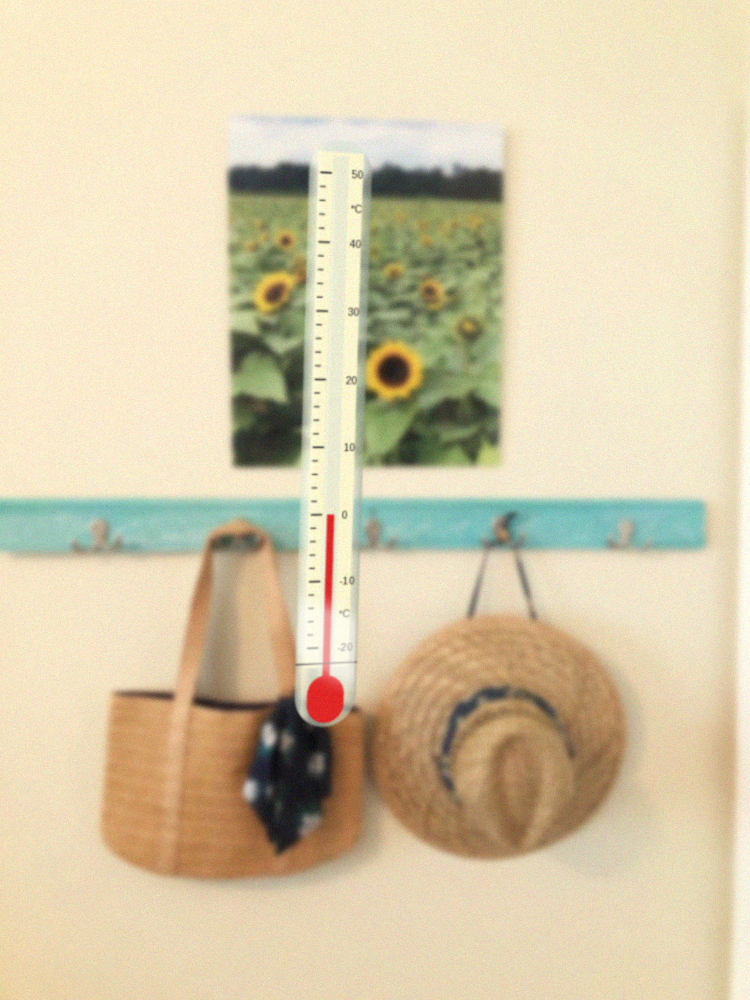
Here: 0 °C
